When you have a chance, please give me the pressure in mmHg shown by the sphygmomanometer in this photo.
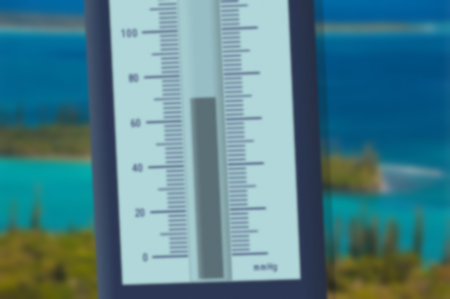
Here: 70 mmHg
